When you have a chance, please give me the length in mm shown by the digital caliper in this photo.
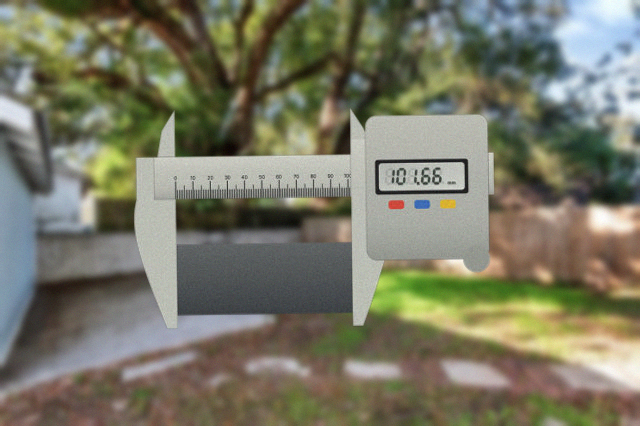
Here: 101.66 mm
